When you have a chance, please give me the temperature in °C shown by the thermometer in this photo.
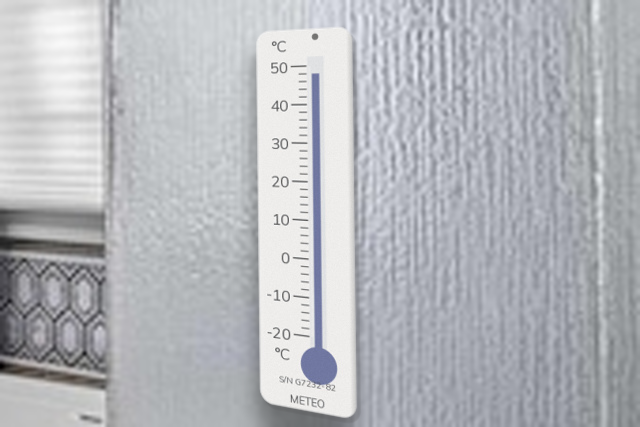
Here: 48 °C
